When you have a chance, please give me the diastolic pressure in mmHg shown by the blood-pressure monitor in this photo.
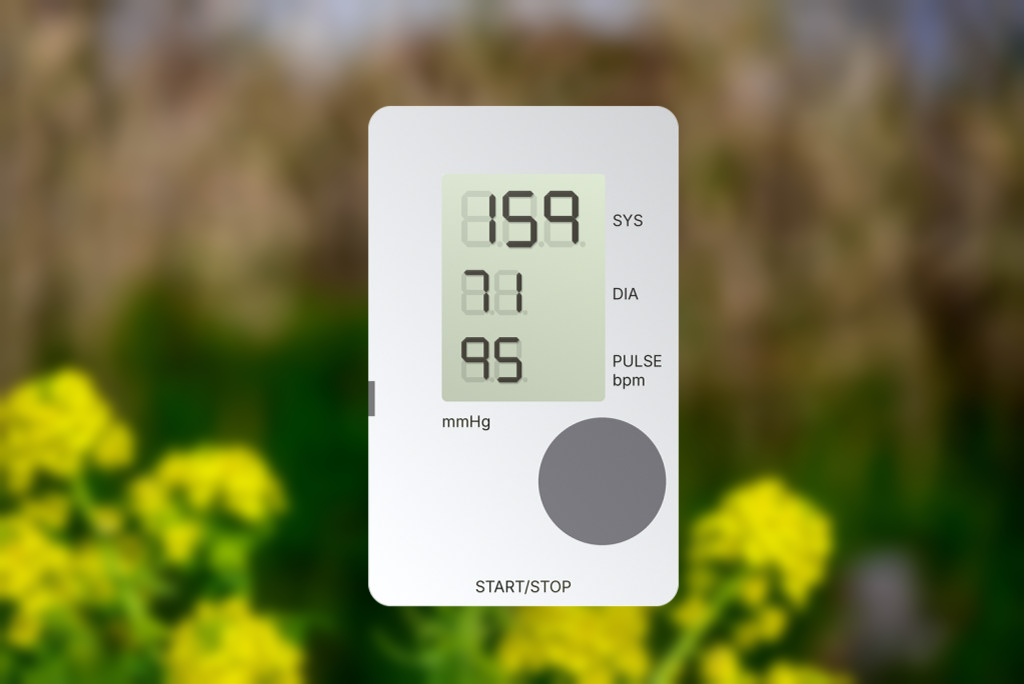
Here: 71 mmHg
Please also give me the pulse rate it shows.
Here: 95 bpm
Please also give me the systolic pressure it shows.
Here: 159 mmHg
